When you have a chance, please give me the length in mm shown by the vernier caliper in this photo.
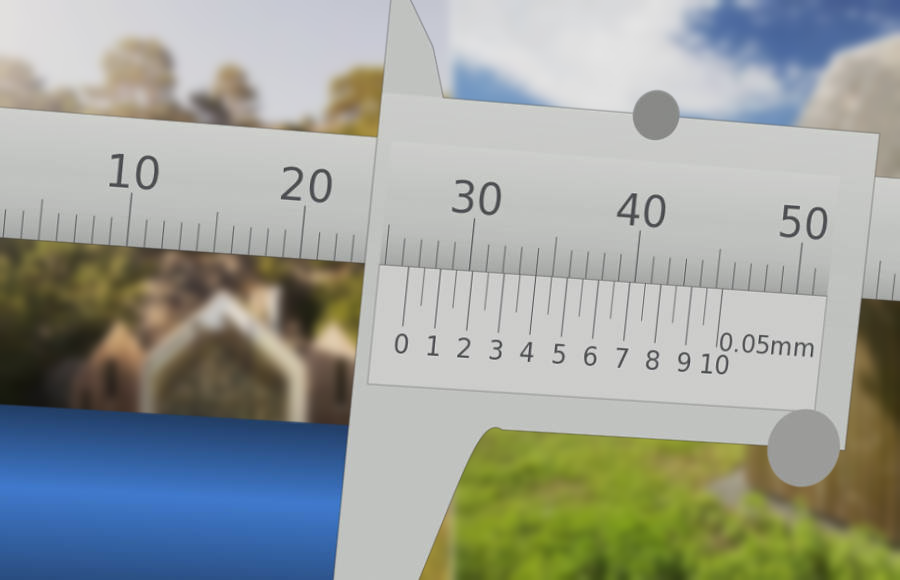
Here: 26.4 mm
